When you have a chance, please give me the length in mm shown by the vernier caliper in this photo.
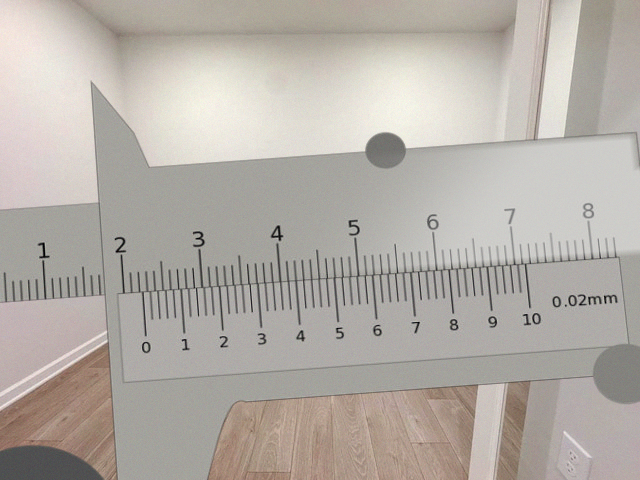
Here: 22.4 mm
